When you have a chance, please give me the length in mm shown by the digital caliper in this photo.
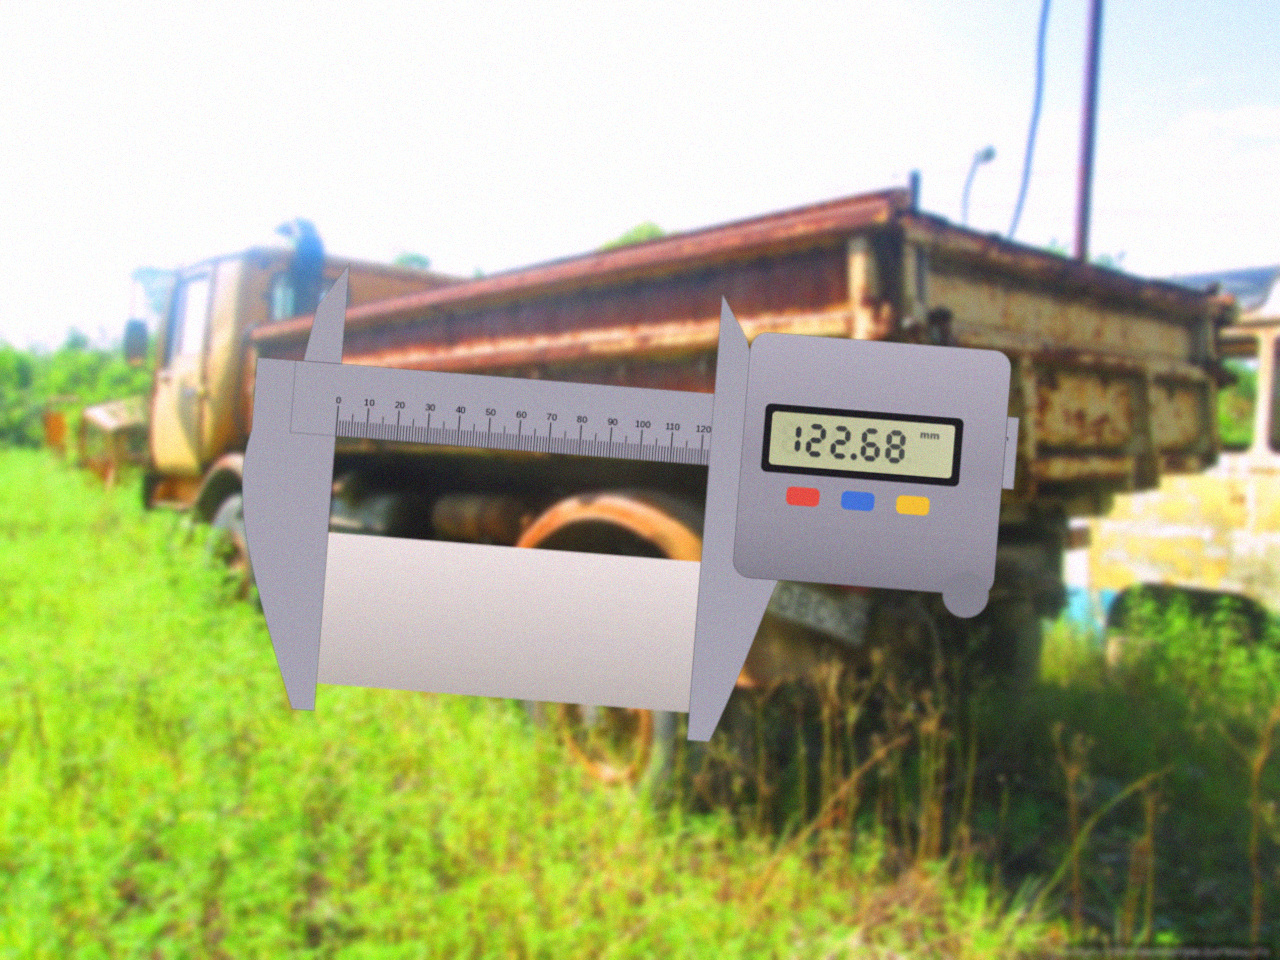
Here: 122.68 mm
